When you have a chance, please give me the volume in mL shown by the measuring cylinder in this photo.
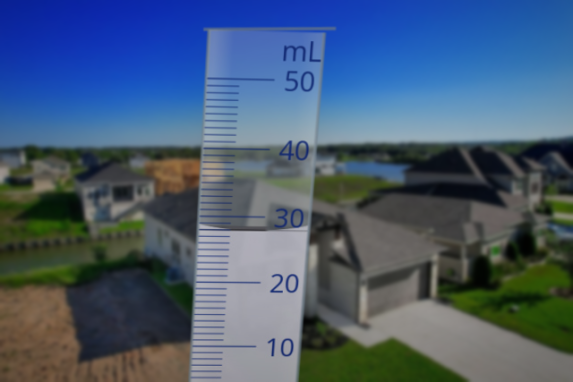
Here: 28 mL
